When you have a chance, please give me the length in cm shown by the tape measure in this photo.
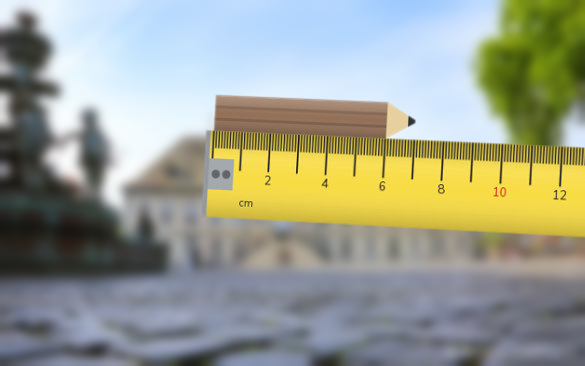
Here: 7 cm
